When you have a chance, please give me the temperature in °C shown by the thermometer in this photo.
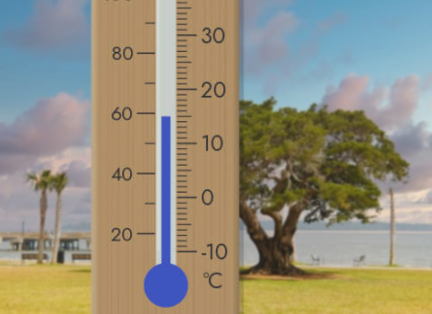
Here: 15 °C
